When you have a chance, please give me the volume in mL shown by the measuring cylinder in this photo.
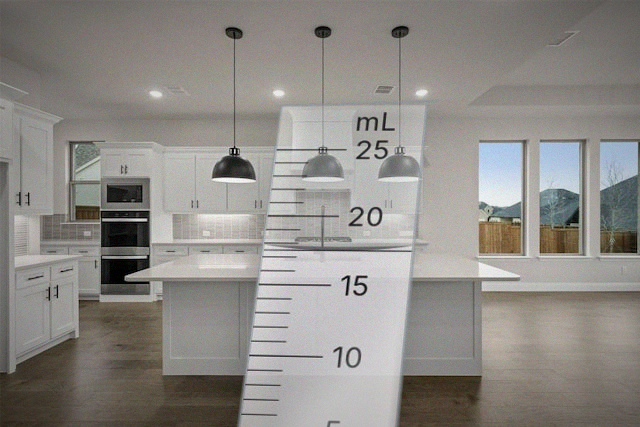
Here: 17.5 mL
